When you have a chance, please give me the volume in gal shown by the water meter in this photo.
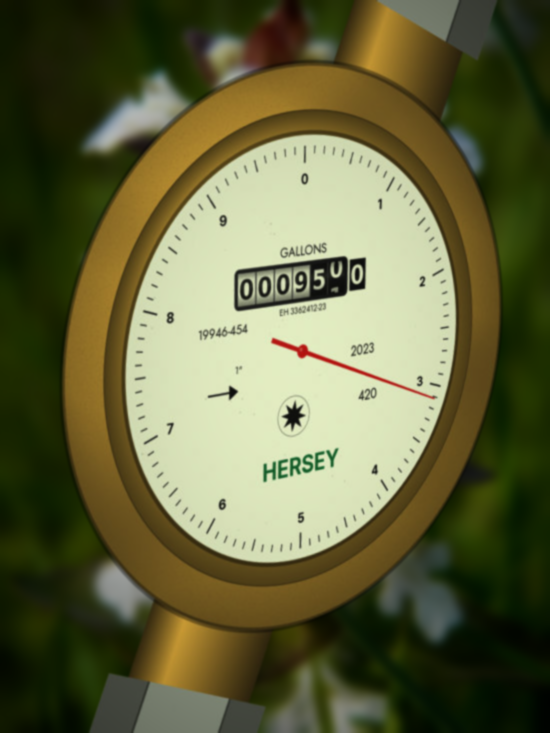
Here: 9503.1 gal
